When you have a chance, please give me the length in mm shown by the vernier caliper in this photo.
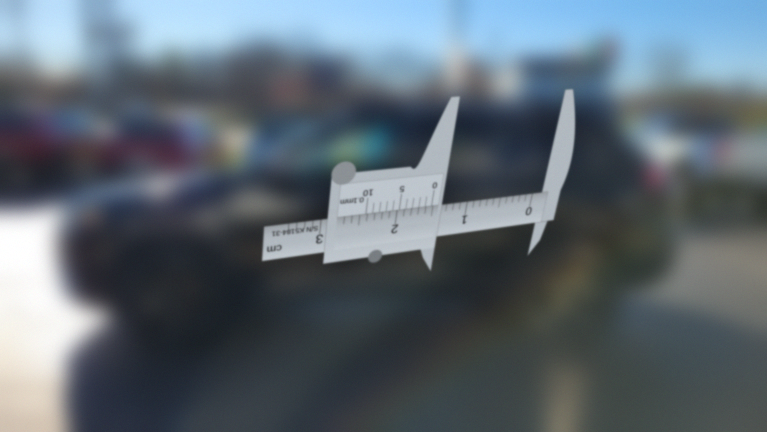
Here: 15.2 mm
